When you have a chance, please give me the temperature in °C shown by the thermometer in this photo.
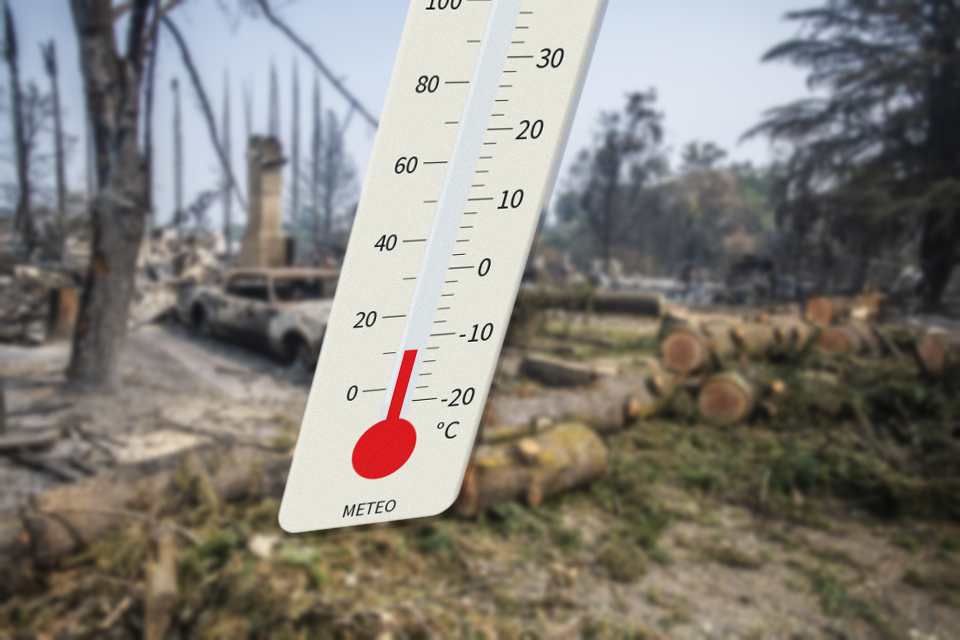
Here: -12 °C
